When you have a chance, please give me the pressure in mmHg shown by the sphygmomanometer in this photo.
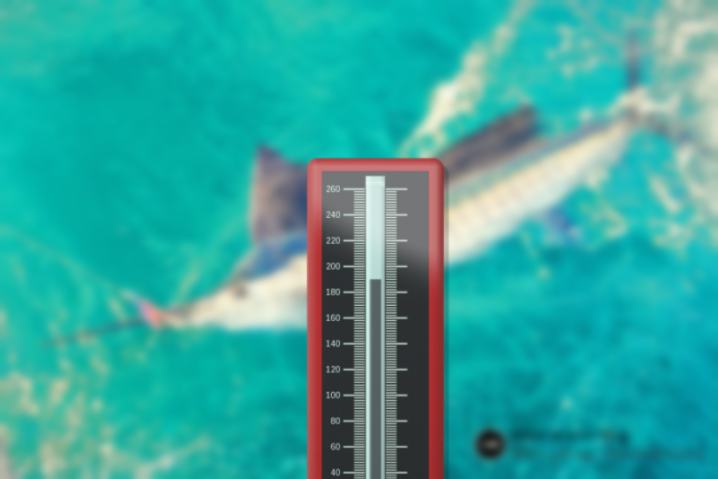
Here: 190 mmHg
